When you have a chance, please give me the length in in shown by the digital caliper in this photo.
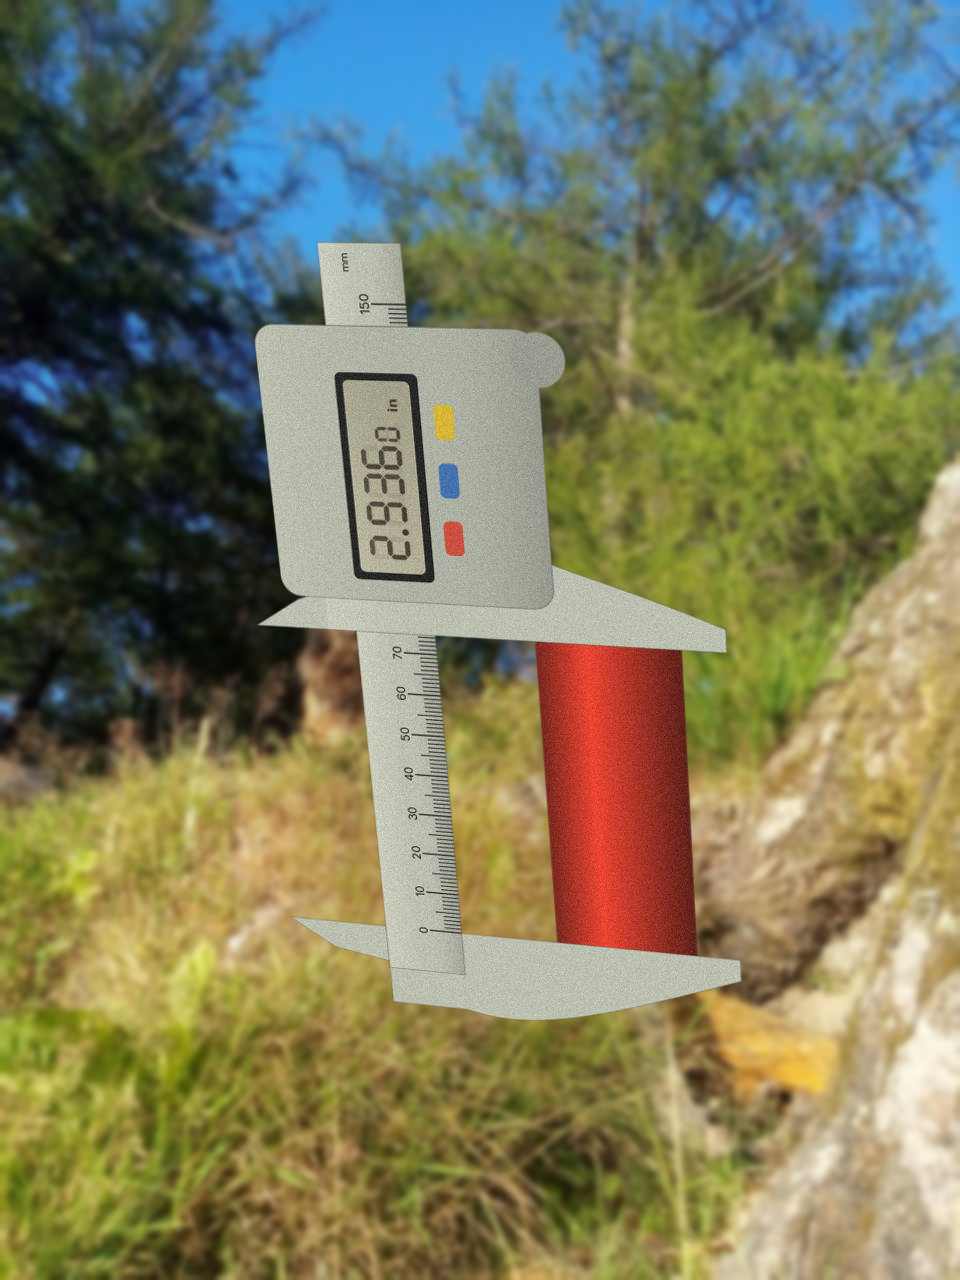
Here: 2.9360 in
